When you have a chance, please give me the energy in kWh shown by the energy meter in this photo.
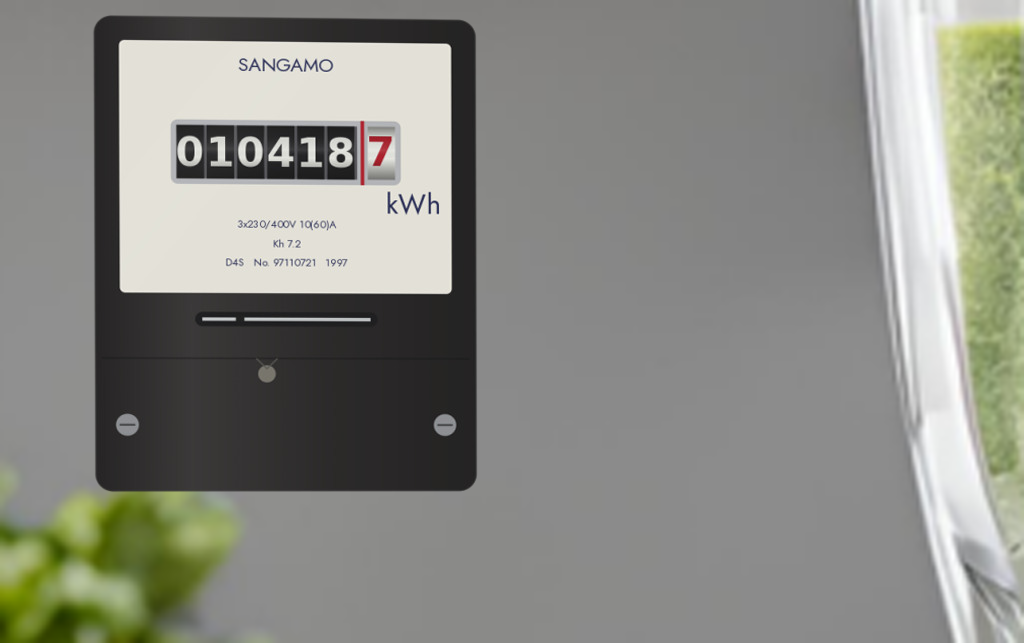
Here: 10418.7 kWh
